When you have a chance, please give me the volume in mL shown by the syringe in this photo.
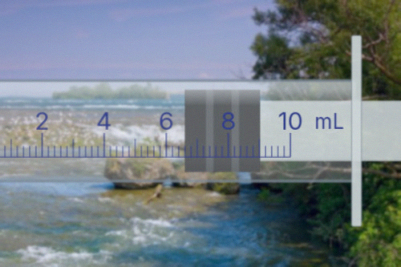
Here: 6.6 mL
